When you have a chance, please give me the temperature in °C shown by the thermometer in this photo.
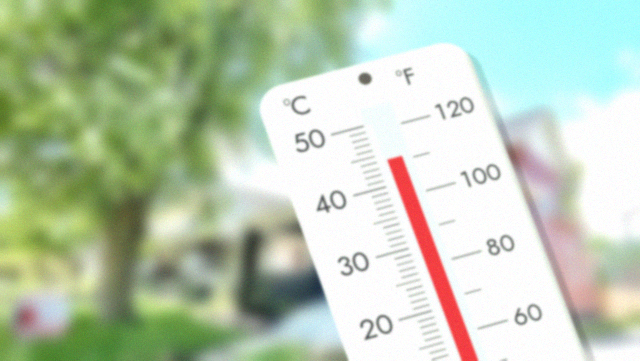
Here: 44 °C
